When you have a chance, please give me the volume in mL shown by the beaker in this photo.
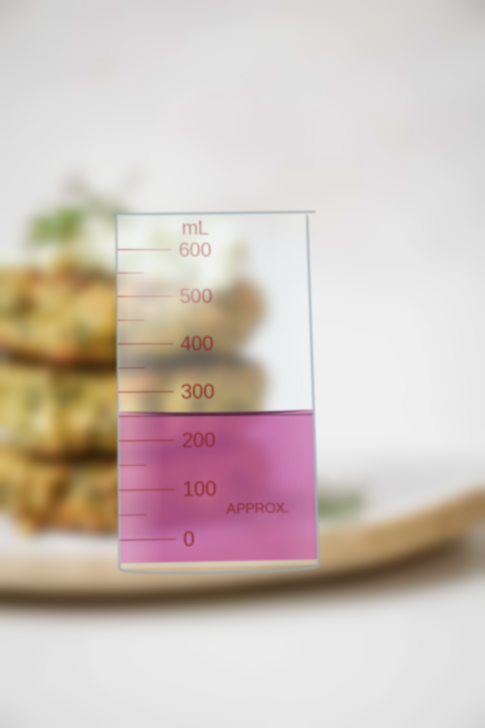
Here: 250 mL
